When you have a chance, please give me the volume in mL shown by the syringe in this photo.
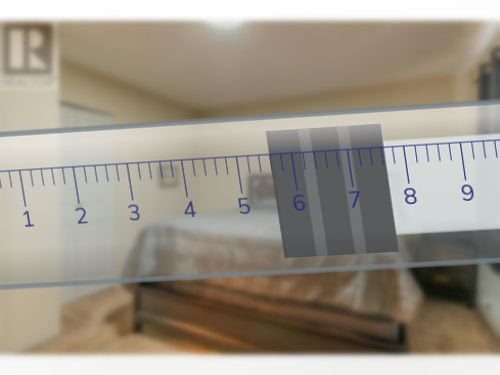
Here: 5.6 mL
